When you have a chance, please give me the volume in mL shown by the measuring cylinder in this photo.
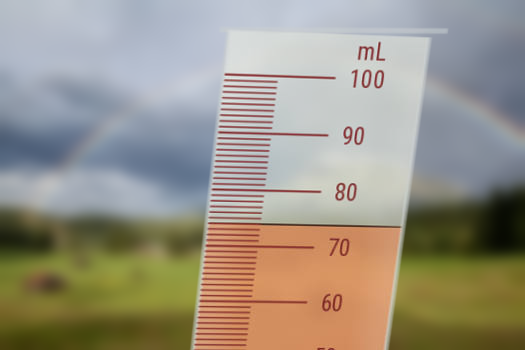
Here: 74 mL
